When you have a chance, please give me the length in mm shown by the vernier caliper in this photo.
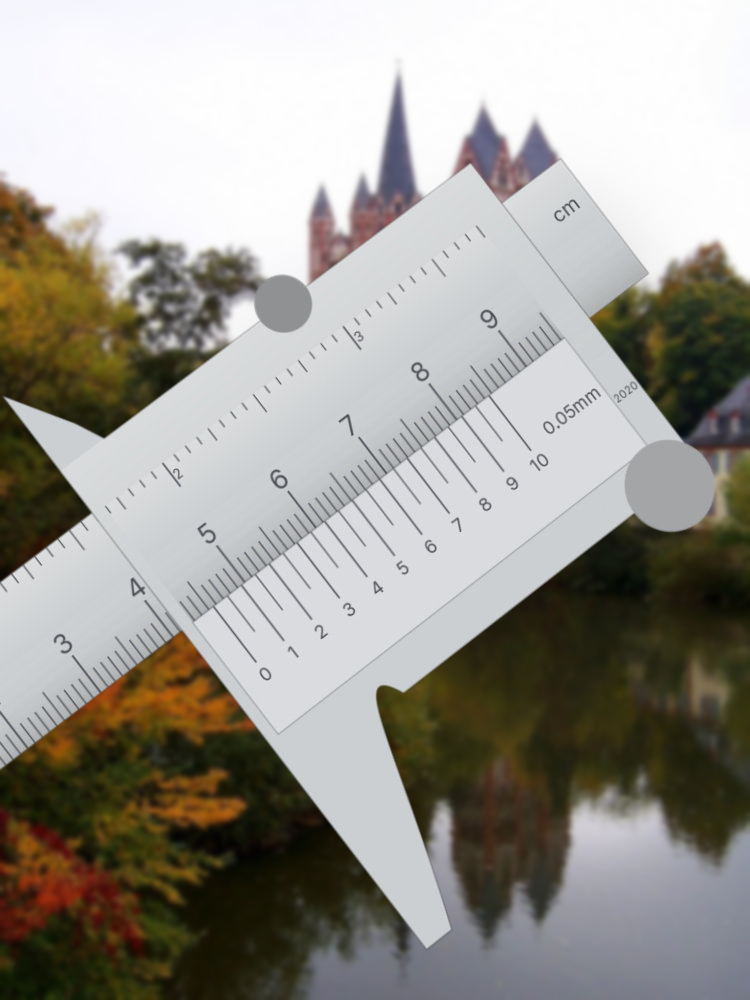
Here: 45.6 mm
